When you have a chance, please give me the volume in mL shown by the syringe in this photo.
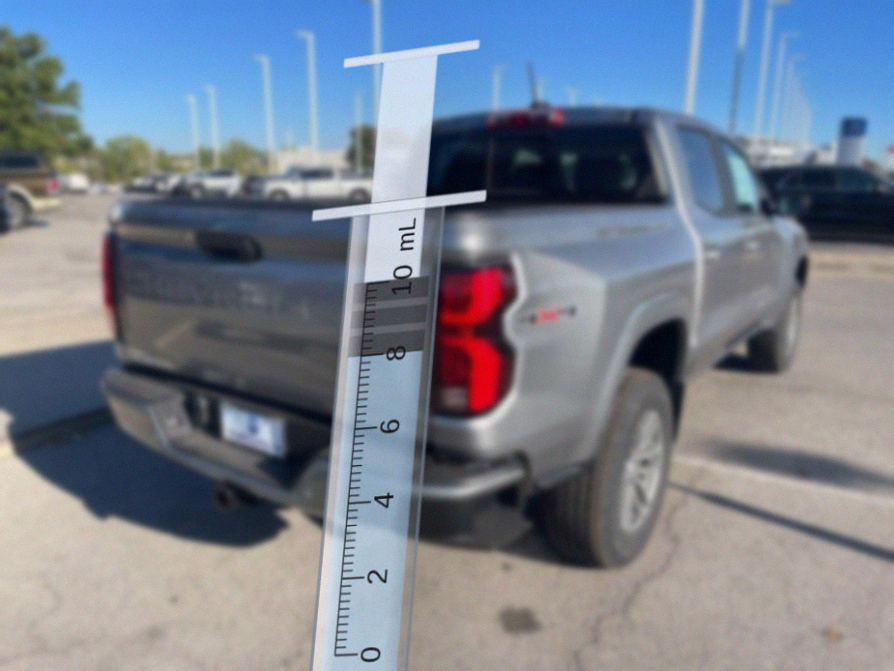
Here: 8 mL
